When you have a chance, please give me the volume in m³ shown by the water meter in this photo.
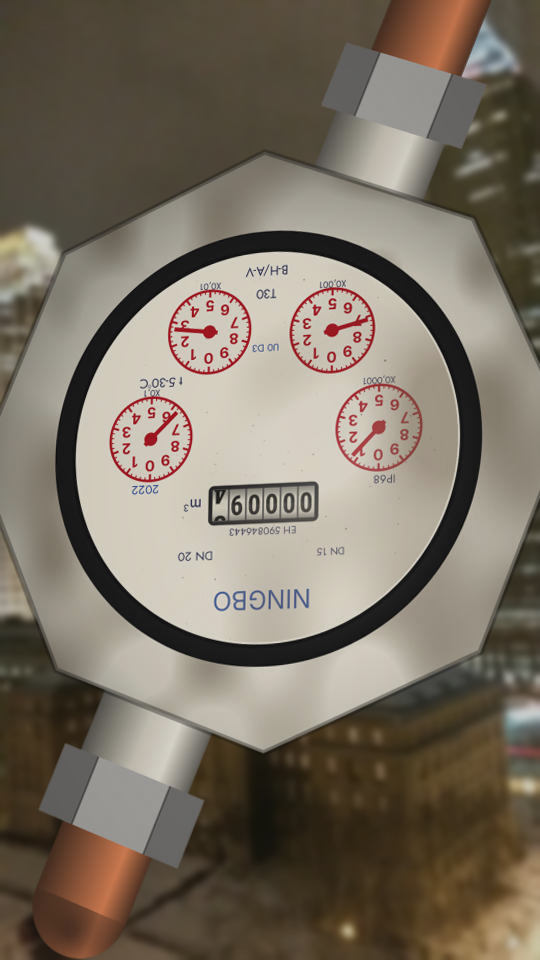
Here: 93.6271 m³
